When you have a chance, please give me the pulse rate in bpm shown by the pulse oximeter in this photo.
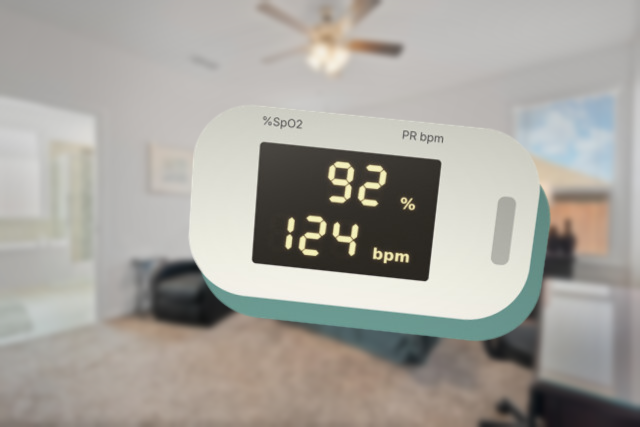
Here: 124 bpm
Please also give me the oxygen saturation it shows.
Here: 92 %
